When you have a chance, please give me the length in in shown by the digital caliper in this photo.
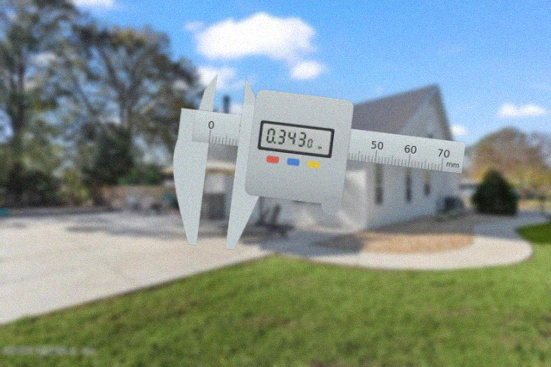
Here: 0.3430 in
